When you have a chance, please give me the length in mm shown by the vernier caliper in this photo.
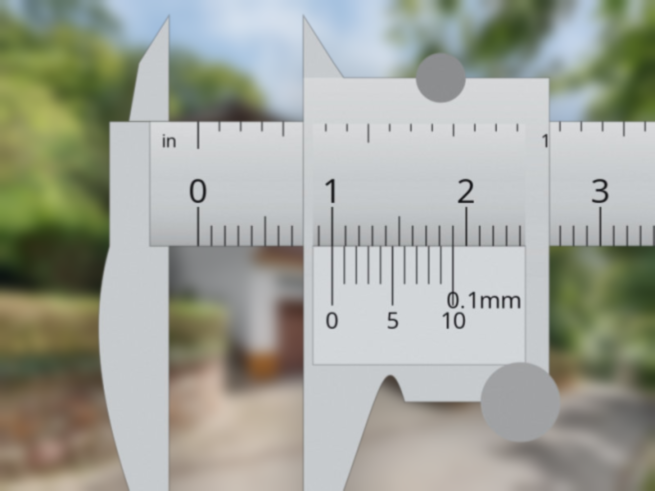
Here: 10.0 mm
